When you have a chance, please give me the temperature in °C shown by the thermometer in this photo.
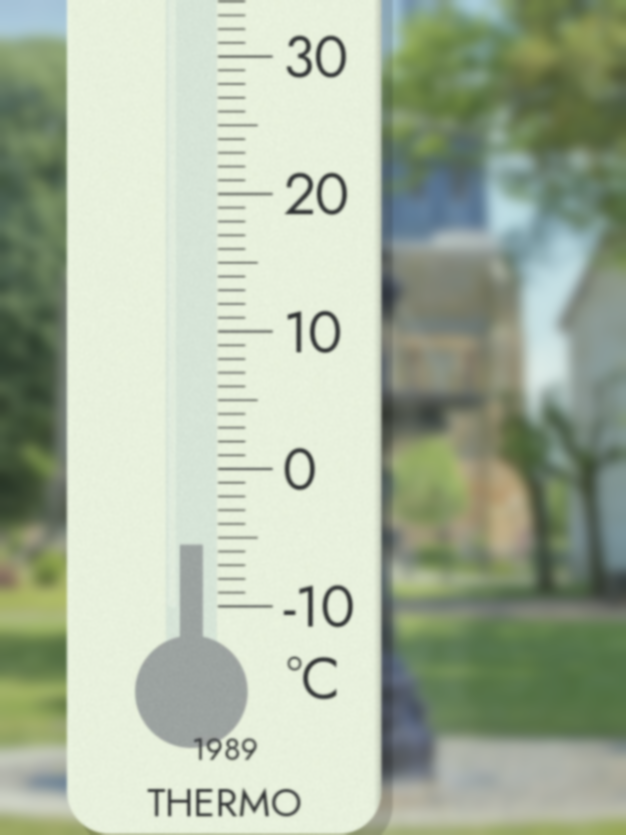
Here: -5.5 °C
